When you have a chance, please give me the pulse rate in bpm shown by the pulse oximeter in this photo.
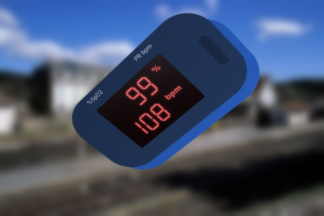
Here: 108 bpm
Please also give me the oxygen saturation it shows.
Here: 99 %
